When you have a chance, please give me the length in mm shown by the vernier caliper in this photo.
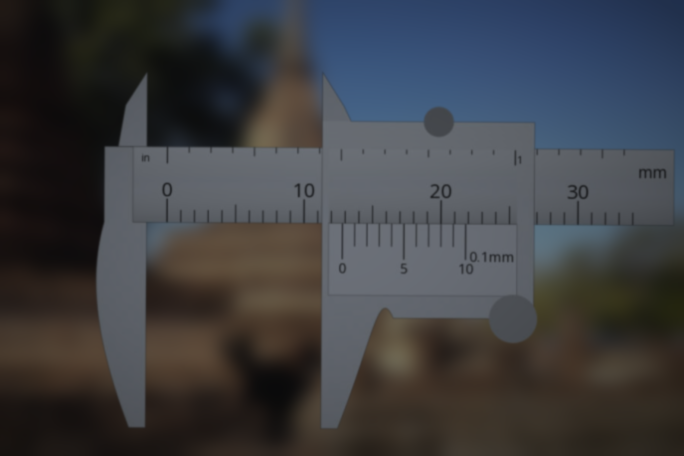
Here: 12.8 mm
